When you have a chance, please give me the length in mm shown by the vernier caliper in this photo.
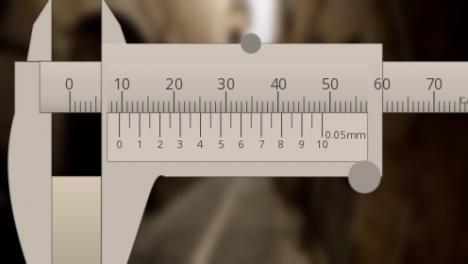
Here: 9.5 mm
